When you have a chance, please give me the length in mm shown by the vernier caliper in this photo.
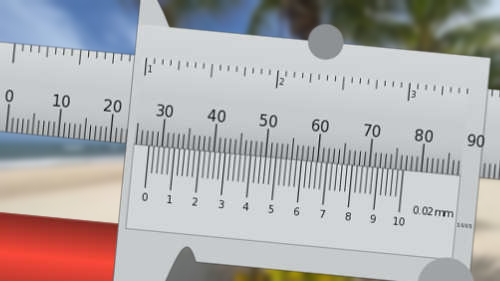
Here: 27.5 mm
